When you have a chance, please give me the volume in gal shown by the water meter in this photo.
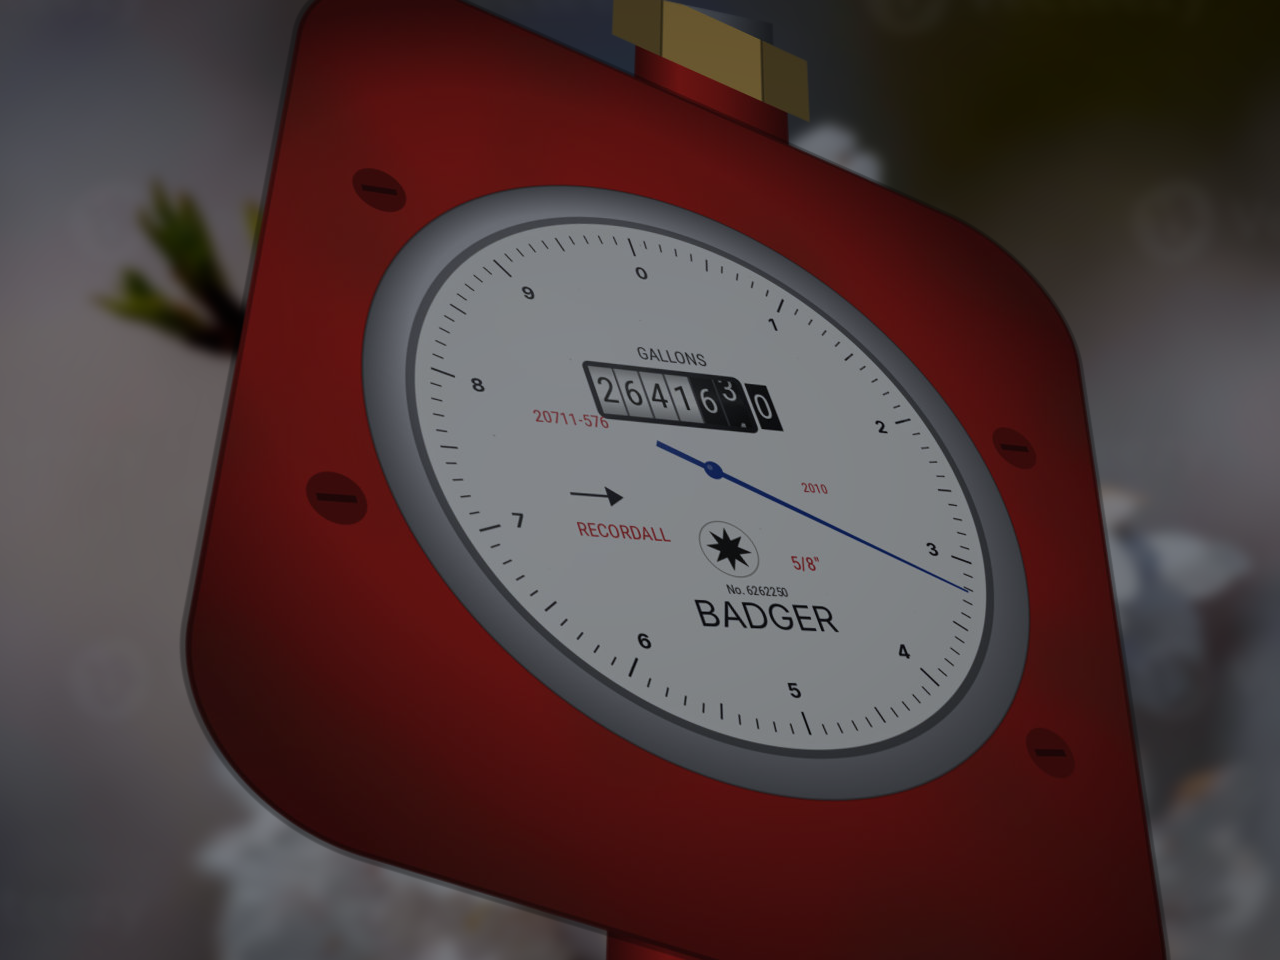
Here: 2641633.2 gal
